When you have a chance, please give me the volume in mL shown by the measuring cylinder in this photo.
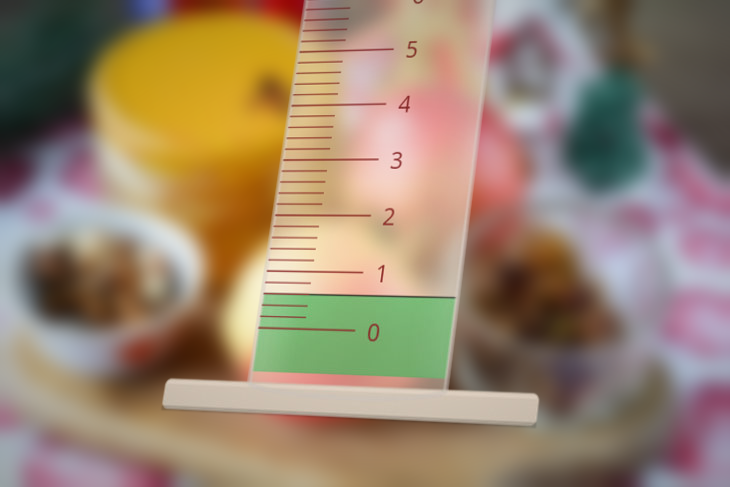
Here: 0.6 mL
